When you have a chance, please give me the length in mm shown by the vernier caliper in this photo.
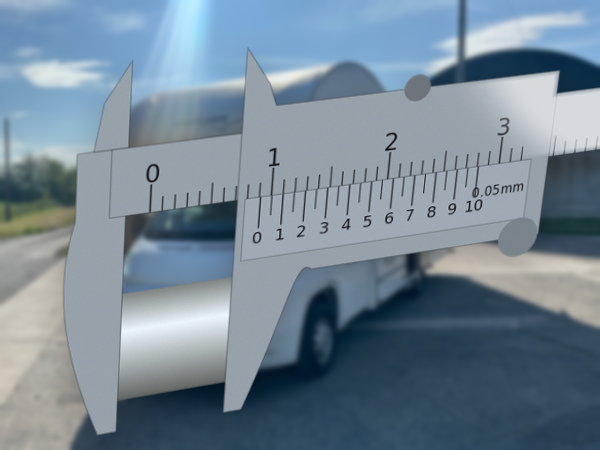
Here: 9.1 mm
